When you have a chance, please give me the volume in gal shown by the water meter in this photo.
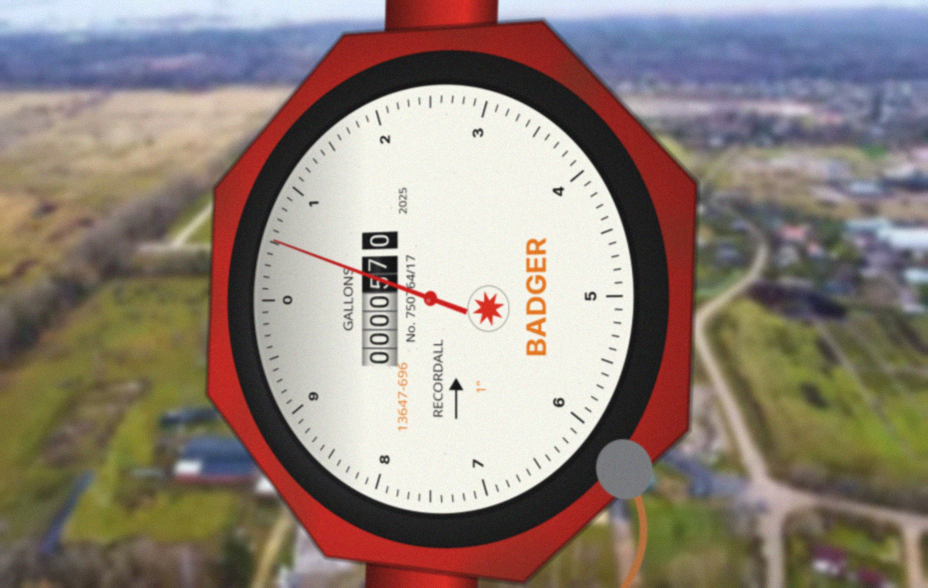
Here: 570.5 gal
